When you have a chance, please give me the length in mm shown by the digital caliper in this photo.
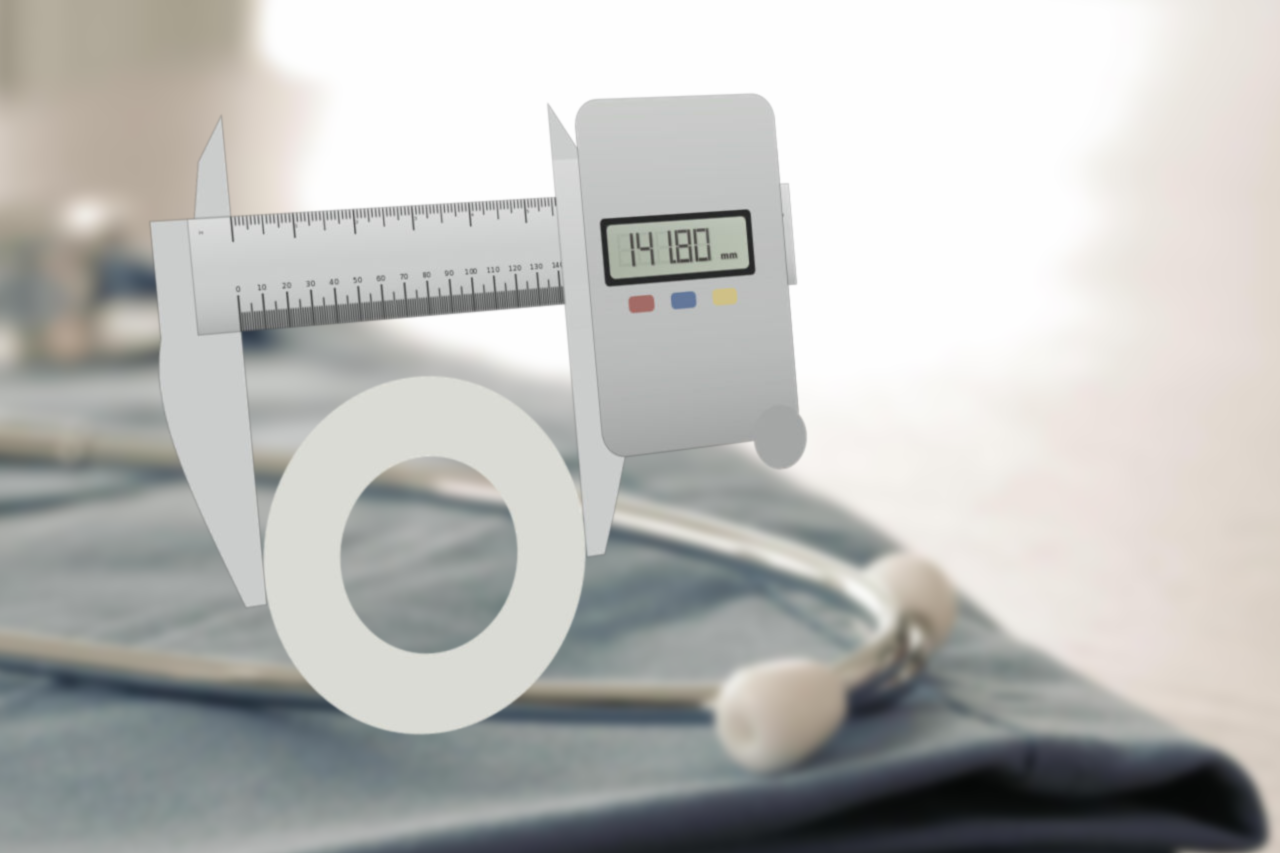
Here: 141.80 mm
